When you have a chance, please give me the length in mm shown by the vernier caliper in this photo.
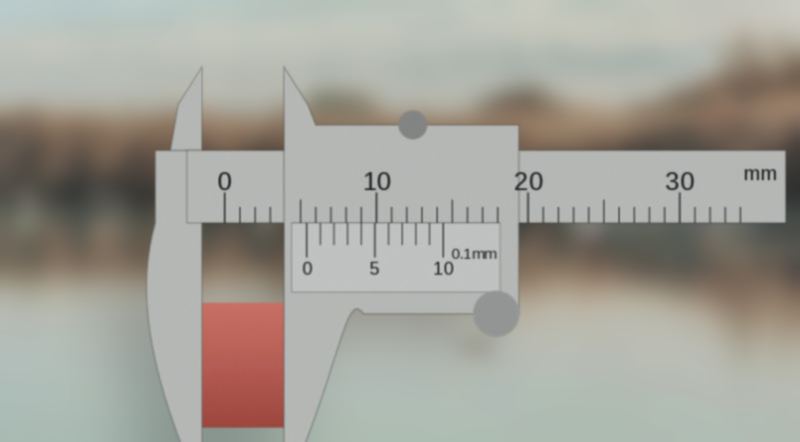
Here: 5.4 mm
